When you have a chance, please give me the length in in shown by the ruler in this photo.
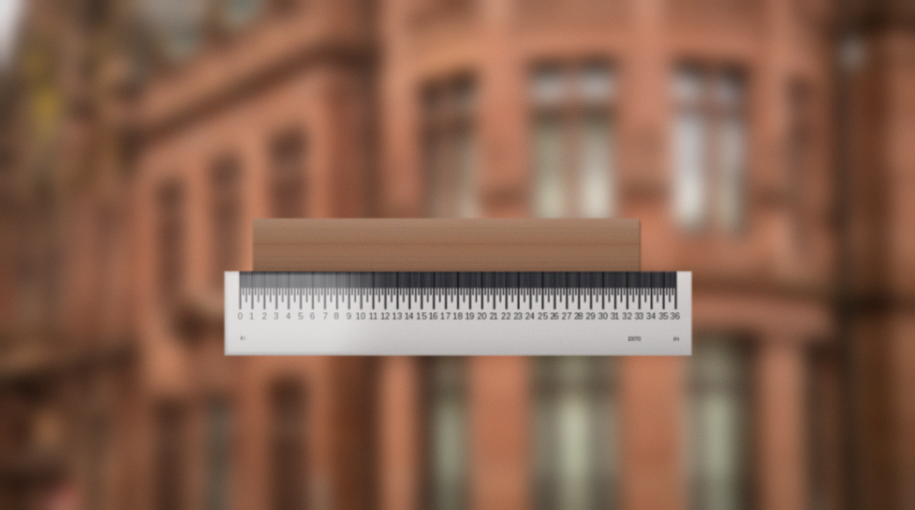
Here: 32 in
